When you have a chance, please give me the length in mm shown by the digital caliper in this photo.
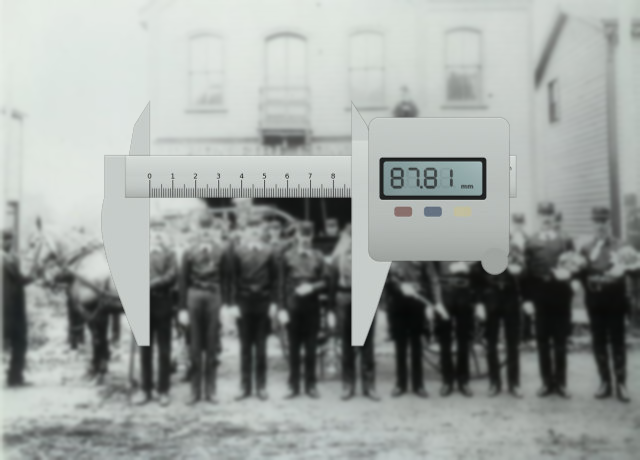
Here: 87.81 mm
